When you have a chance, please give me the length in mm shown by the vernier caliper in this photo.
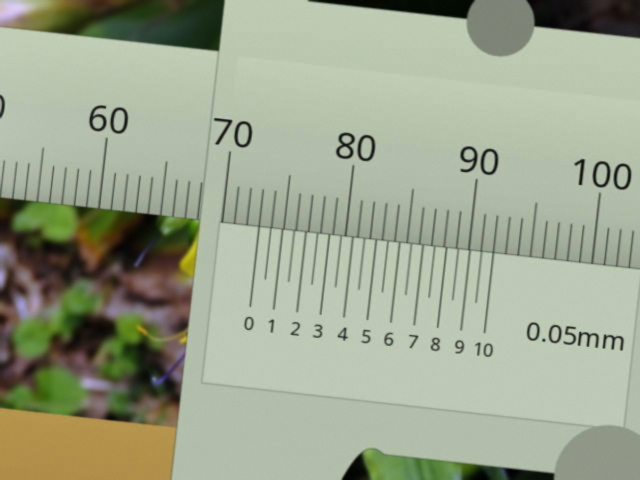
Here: 73.0 mm
